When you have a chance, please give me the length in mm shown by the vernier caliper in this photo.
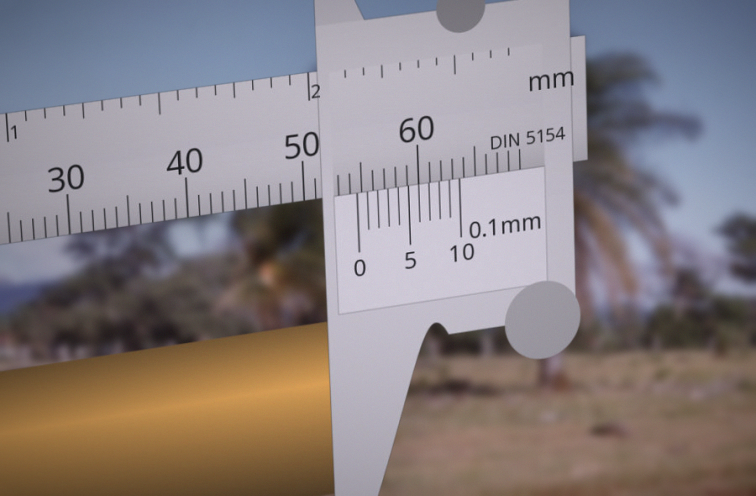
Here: 54.6 mm
